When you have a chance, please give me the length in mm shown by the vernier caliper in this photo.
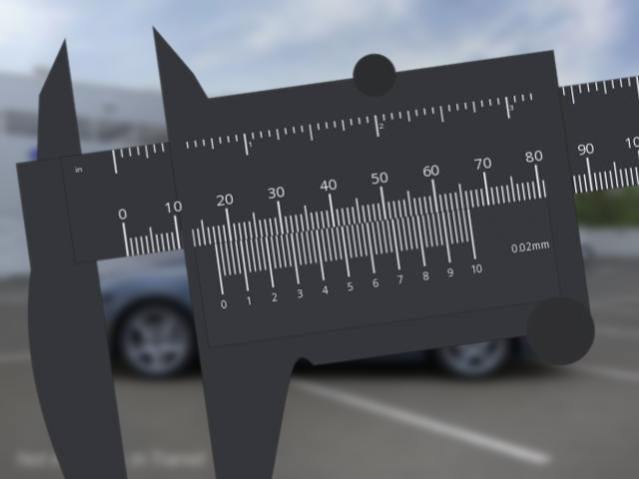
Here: 17.0 mm
